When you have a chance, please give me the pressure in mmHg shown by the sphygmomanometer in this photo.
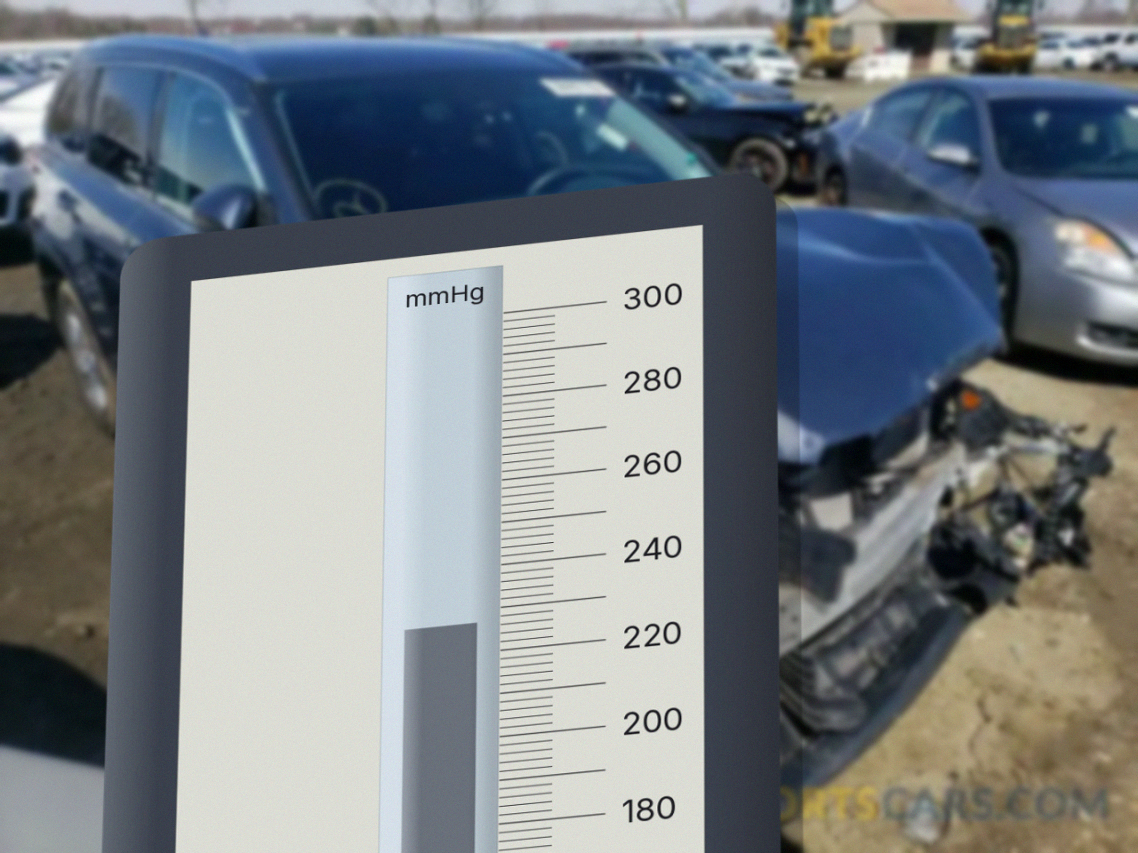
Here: 227 mmHg
